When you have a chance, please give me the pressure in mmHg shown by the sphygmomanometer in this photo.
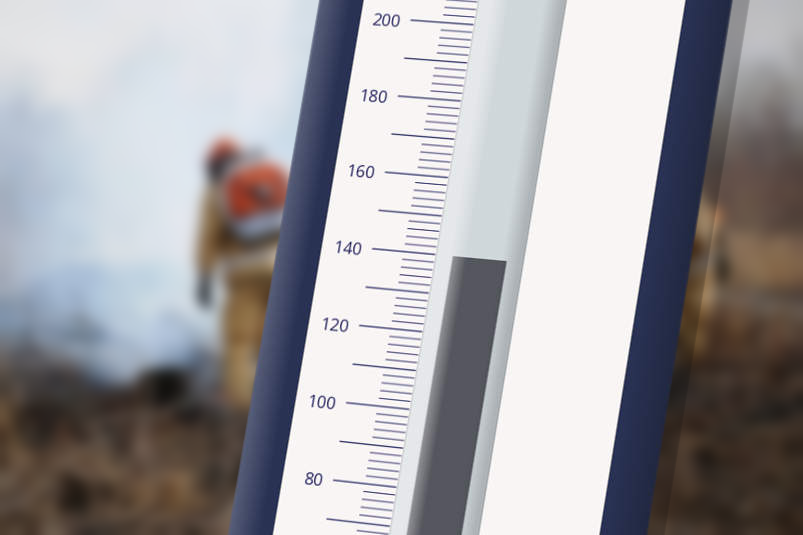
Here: 140 mmHg
